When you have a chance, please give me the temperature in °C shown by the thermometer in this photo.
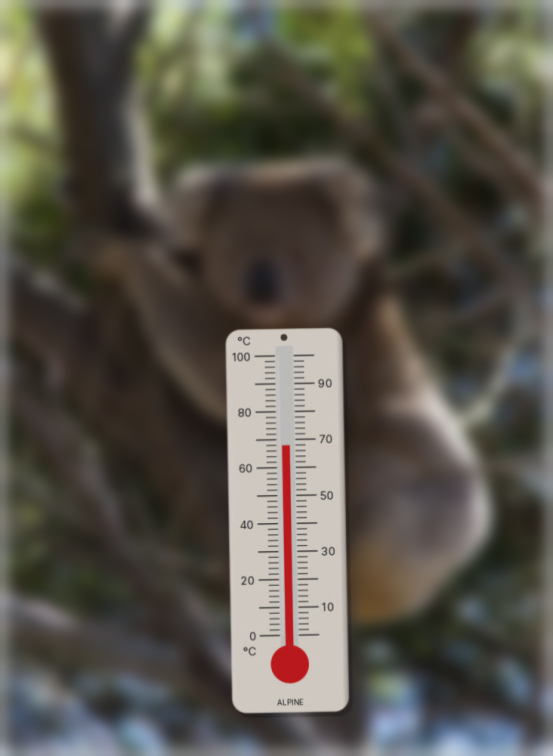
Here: 68 °C
